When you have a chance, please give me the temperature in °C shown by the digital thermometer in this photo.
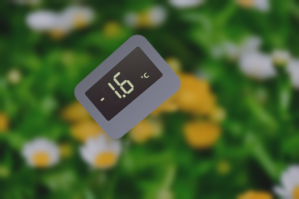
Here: -1.6 °C
